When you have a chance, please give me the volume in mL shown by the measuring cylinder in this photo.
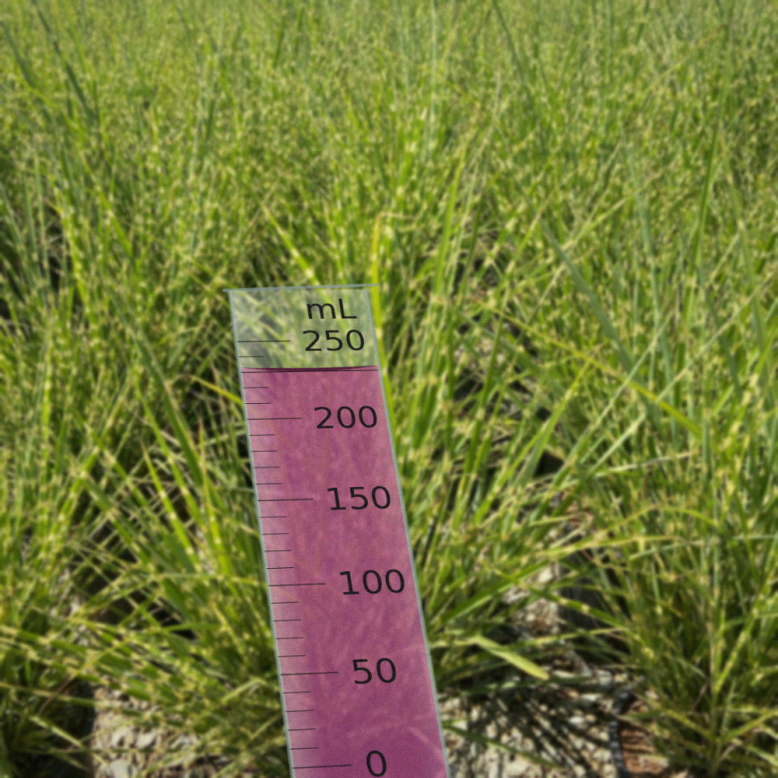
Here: 230 mL
